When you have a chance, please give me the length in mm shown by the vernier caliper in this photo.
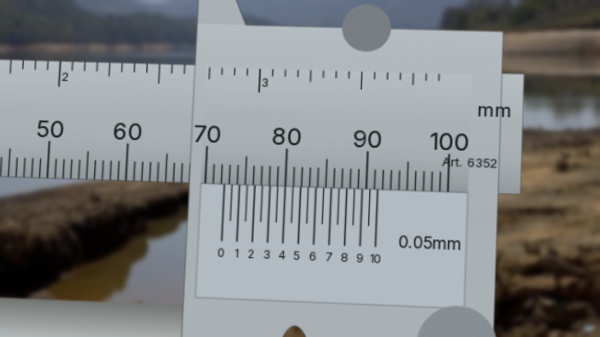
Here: 72.4 mm
